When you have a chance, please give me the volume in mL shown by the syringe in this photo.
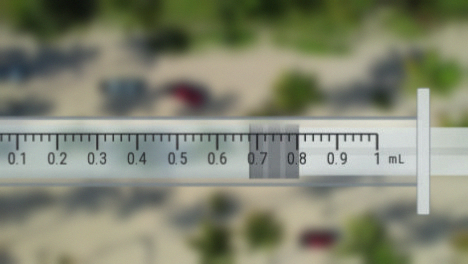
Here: 0.68 mL
